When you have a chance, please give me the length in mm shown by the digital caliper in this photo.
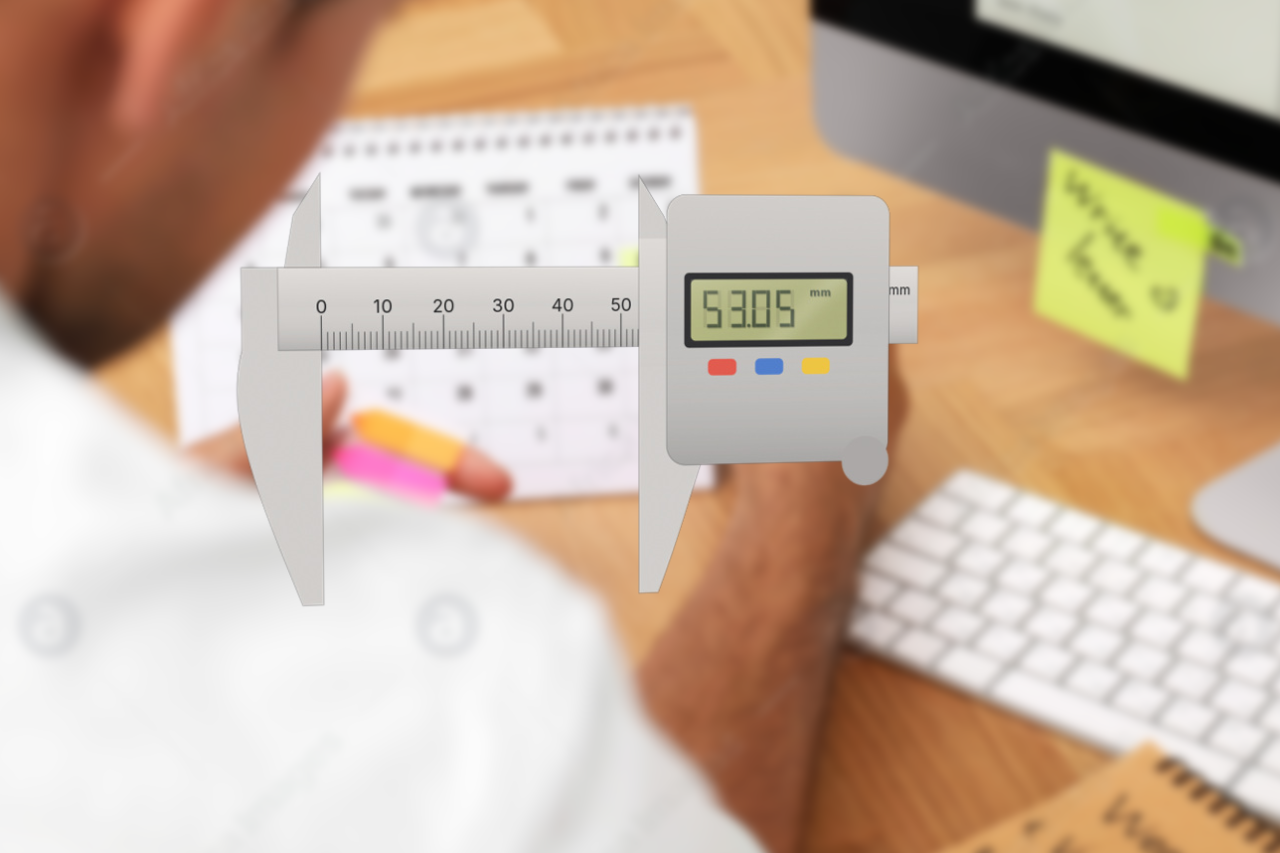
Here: 53.05 mm
